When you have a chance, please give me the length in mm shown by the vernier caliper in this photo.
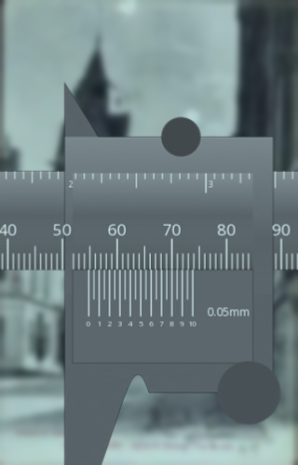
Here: 54.8 mm
